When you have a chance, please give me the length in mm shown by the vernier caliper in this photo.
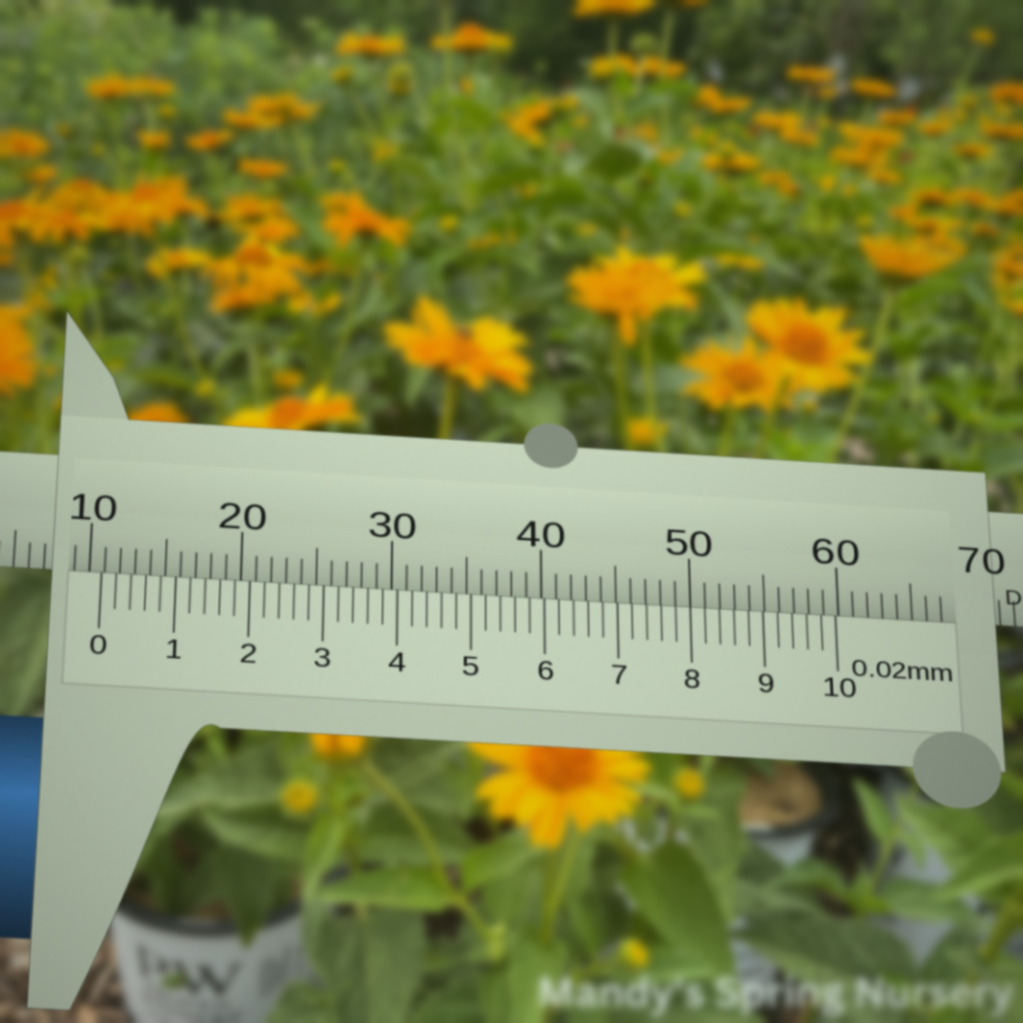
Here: 10.8 mm
